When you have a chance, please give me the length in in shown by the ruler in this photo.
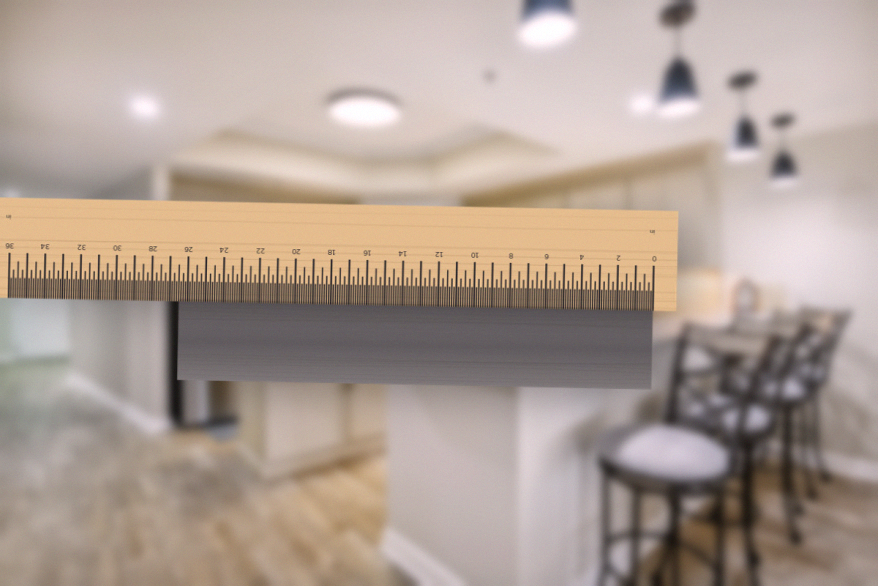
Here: 26.5 in
